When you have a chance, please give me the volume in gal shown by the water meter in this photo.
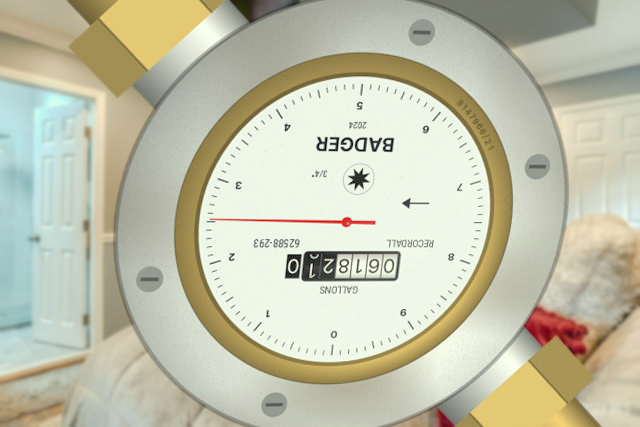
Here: 618212.5 gal
